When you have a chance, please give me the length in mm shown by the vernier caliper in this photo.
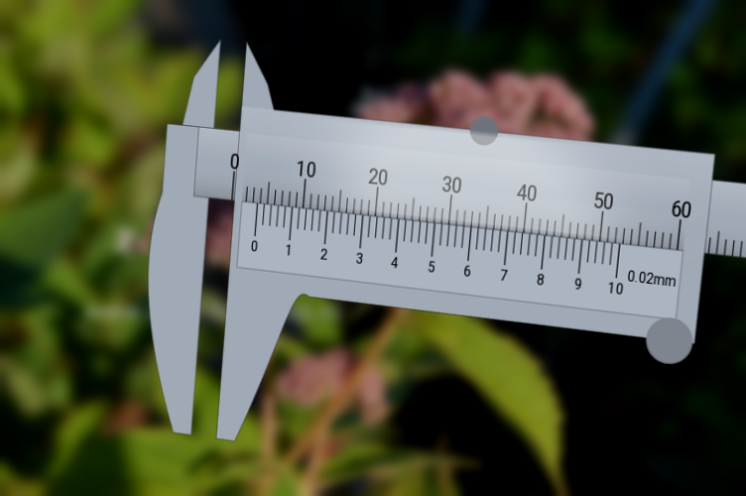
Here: 3.6 mm
